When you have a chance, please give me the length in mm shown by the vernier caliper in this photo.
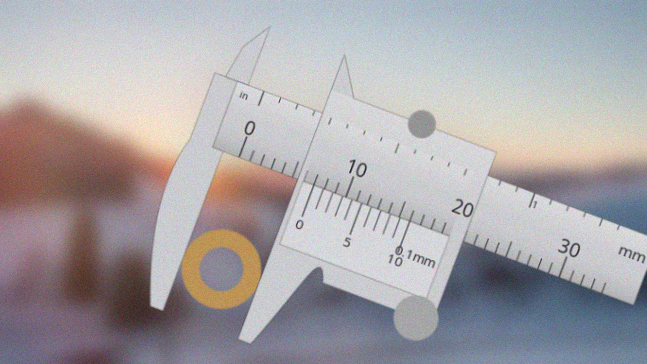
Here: 7.0 mm
